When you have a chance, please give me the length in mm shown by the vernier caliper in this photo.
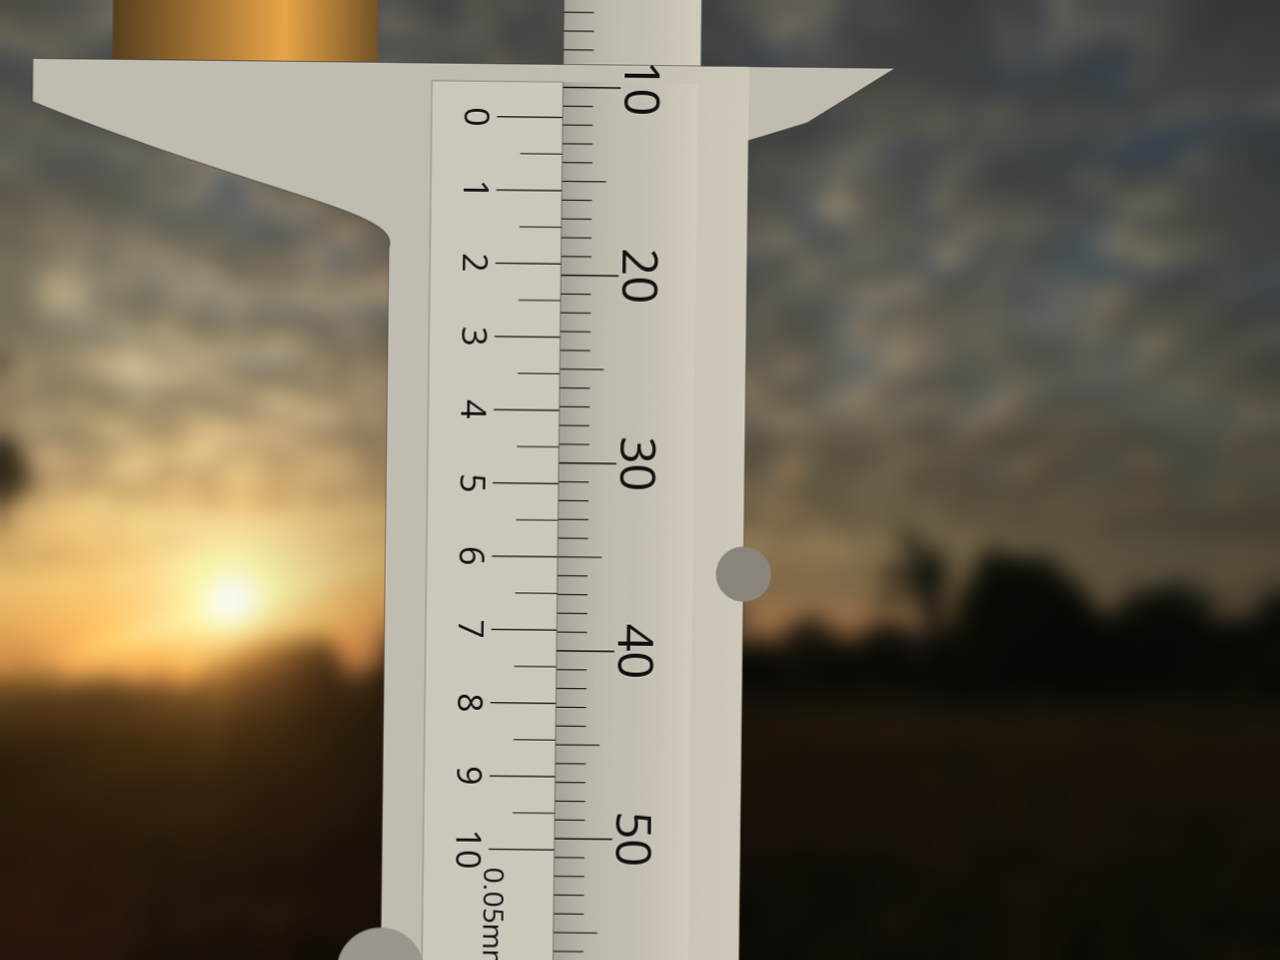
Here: 11.6 mm
